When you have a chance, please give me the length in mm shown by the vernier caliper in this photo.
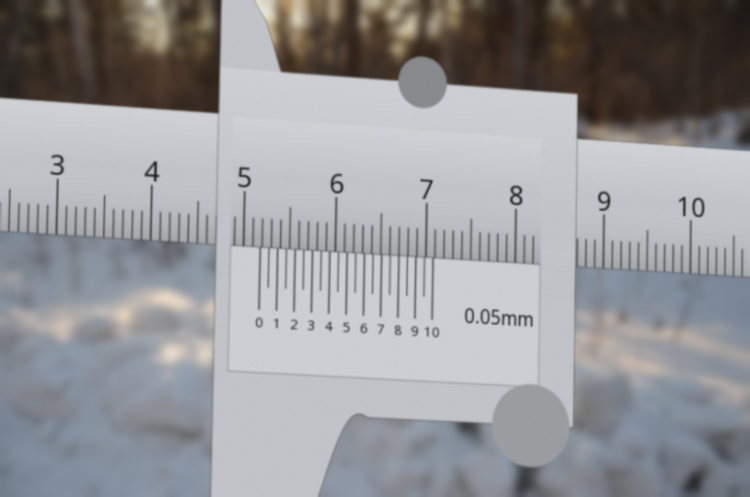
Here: 51.8 mm
